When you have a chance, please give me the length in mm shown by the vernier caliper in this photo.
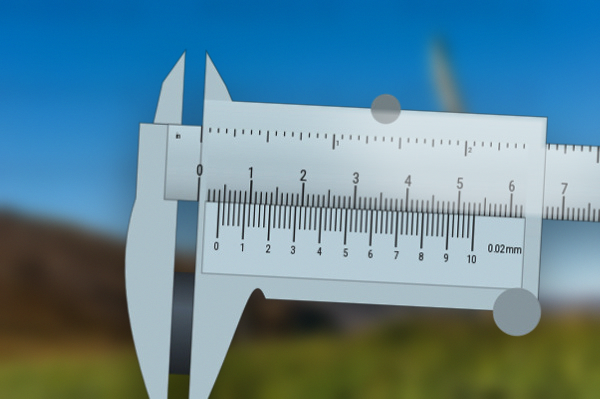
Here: 4.0 mm
